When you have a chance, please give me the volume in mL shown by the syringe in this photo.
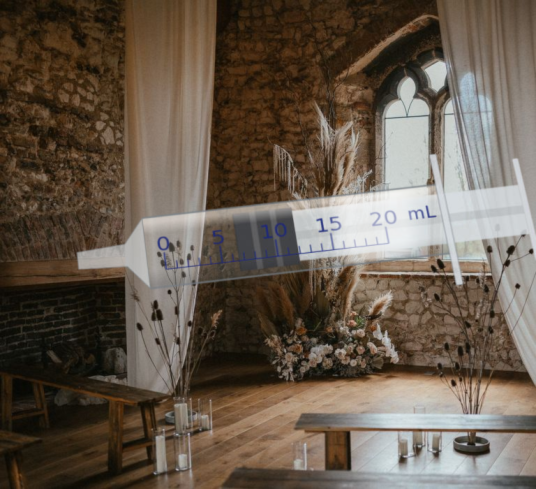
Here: 6.5 mL
